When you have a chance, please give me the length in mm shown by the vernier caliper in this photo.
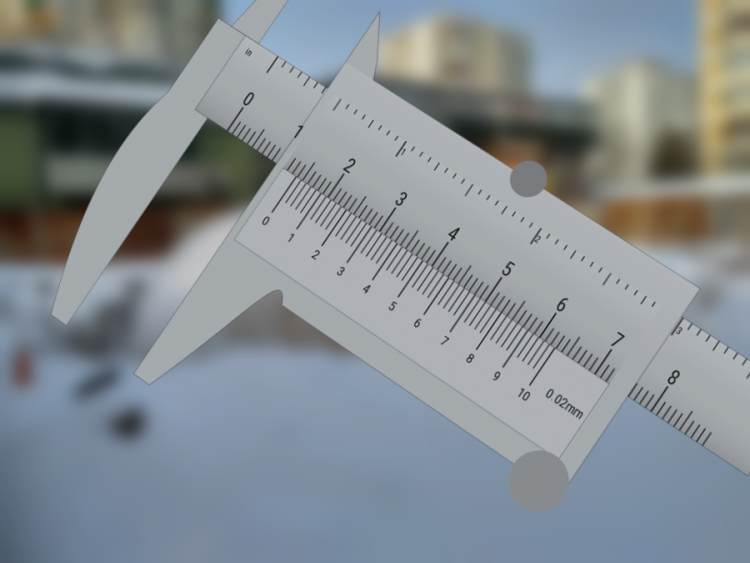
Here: 13.8 mm
